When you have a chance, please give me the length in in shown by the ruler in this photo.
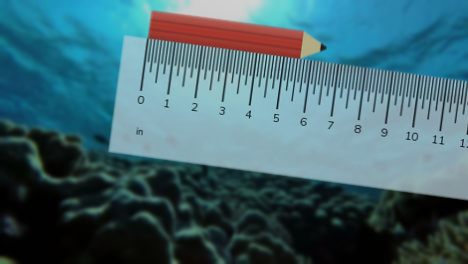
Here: 6.5 in
